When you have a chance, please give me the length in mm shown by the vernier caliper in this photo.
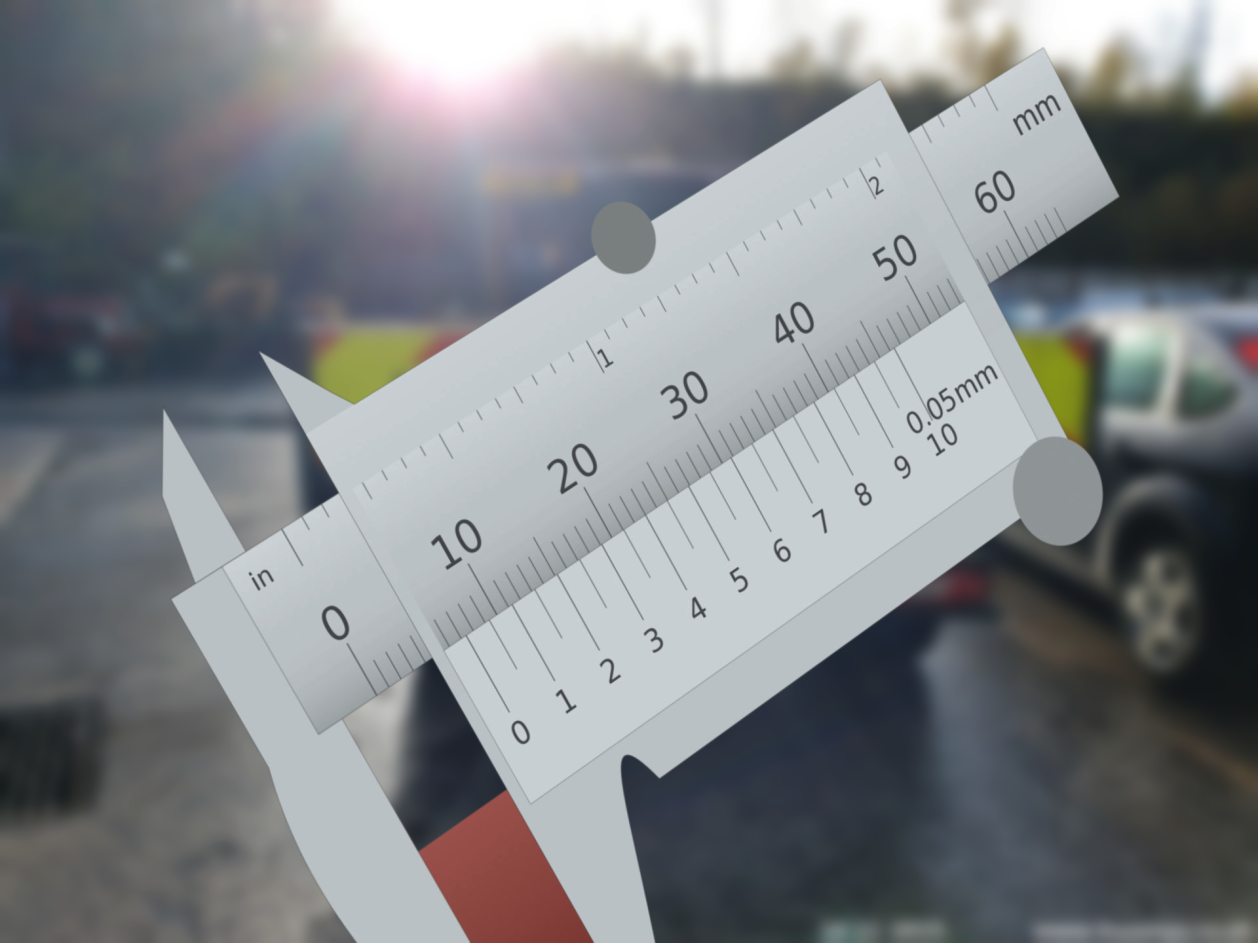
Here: 7.4 mm
